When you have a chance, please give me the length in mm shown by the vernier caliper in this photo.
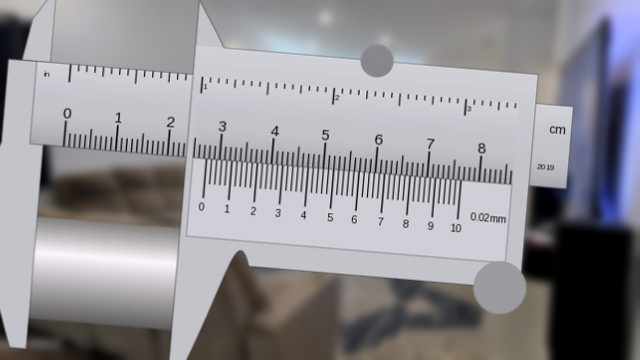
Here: 27.5 mm
